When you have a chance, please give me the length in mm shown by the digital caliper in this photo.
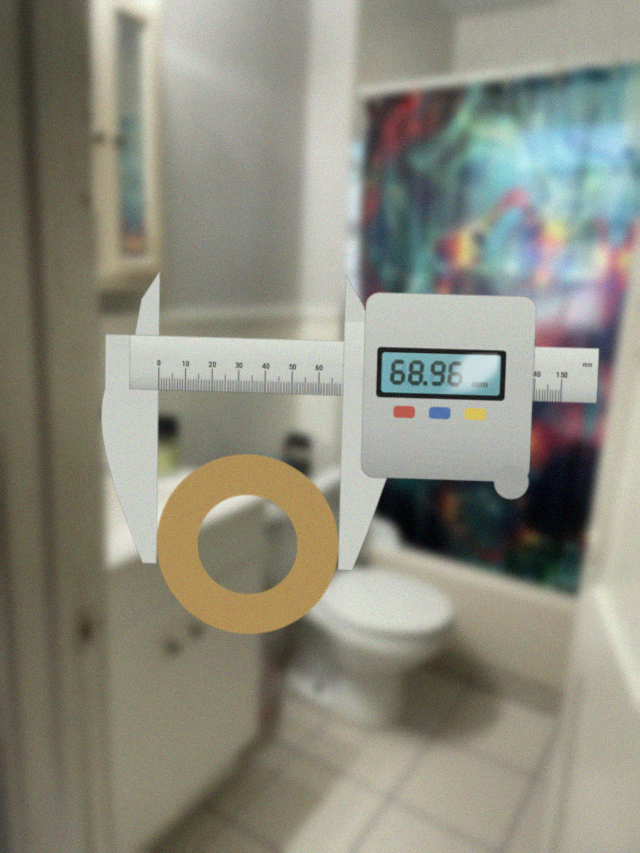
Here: 68.96 mm
